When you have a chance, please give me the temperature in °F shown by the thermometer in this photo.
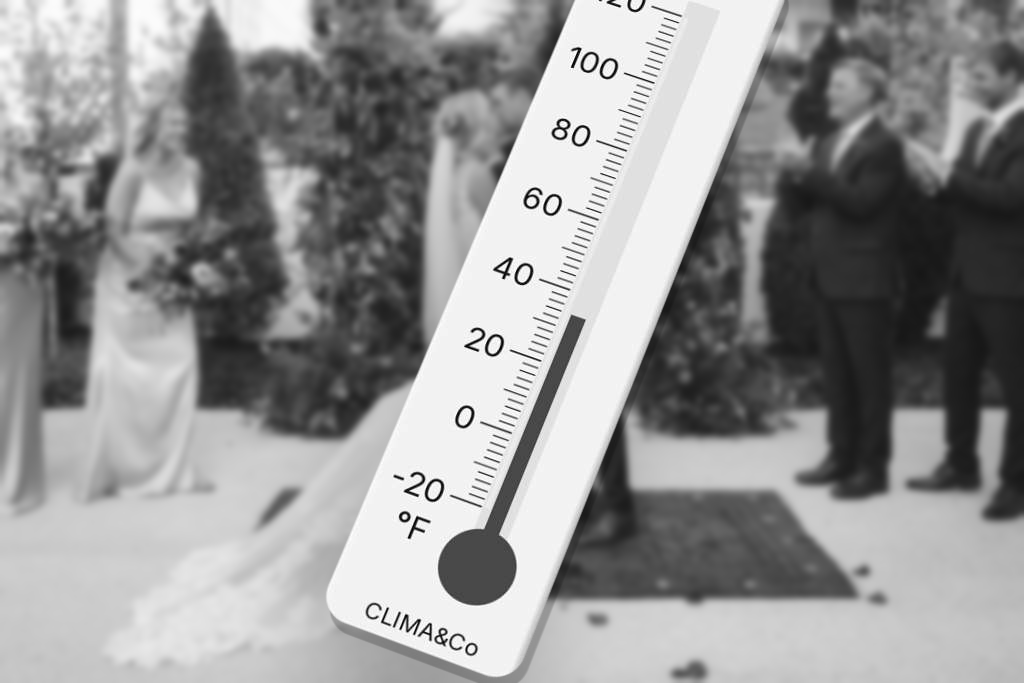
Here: 34 °F
